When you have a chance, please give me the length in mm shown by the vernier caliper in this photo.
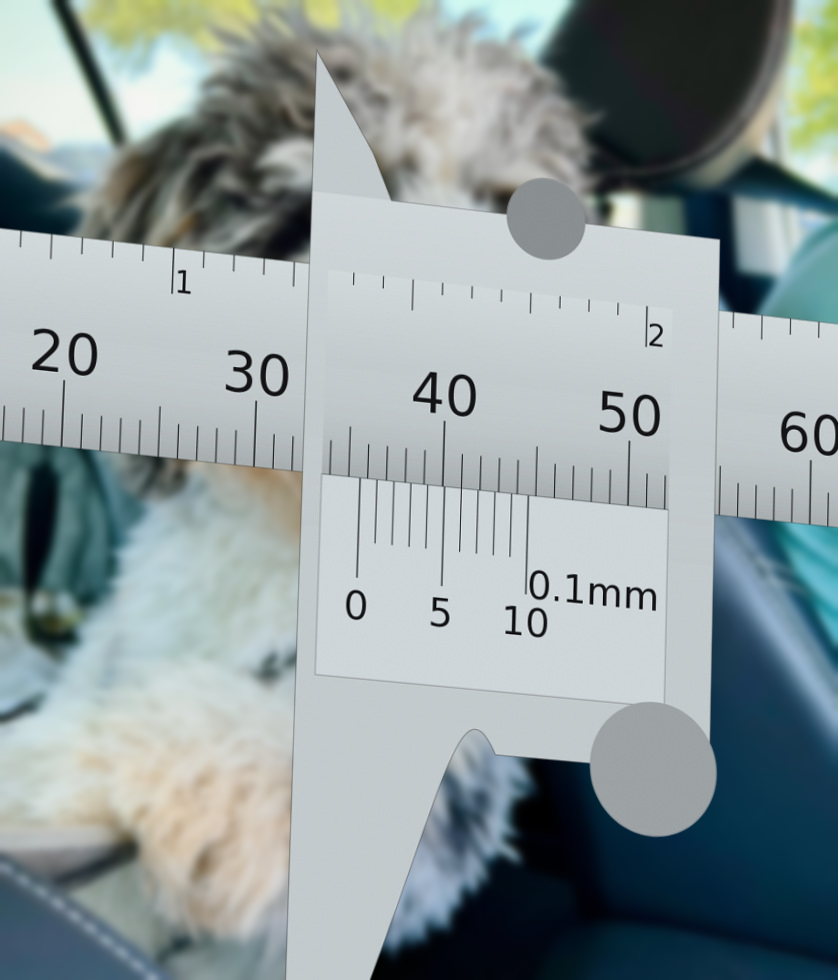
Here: 35.6 mm
